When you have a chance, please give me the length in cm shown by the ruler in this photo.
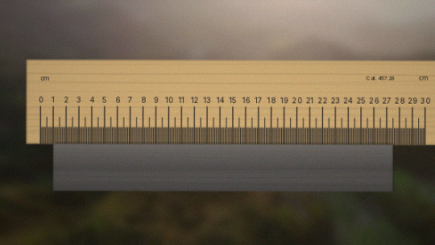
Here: 26.5 cm
